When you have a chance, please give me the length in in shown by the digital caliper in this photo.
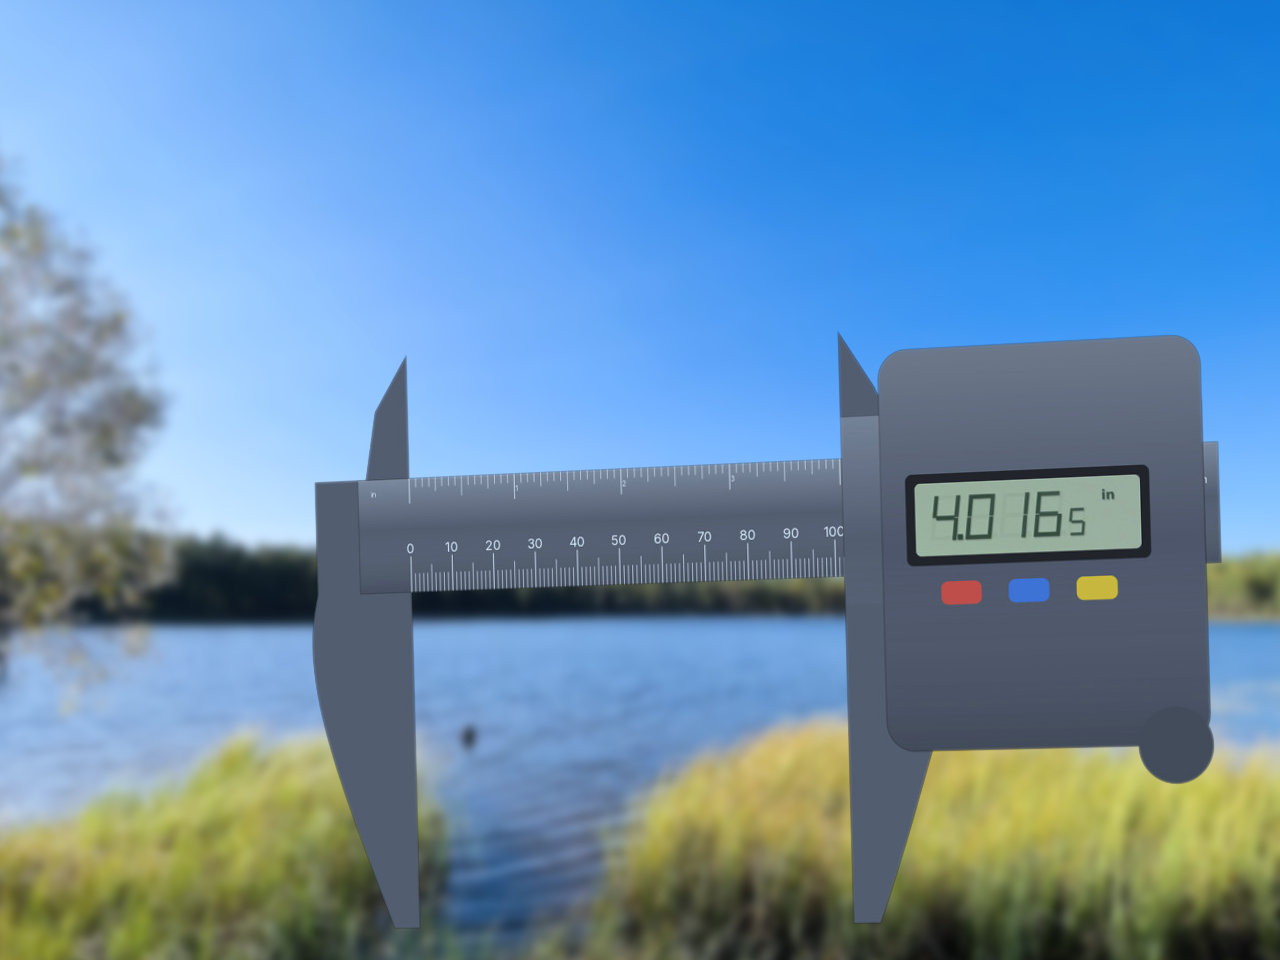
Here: 4.0165 in
